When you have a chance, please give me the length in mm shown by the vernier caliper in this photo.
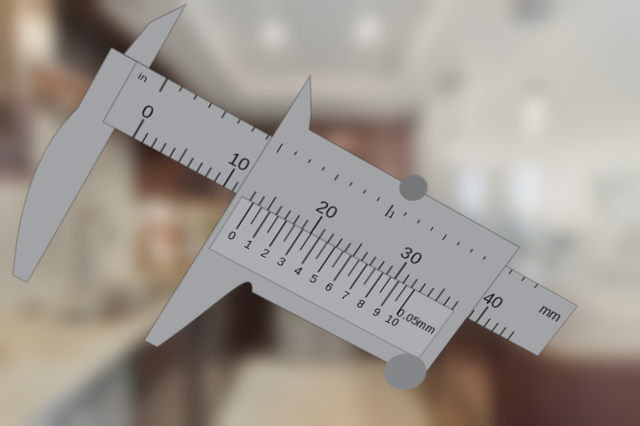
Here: 13.4 mm
